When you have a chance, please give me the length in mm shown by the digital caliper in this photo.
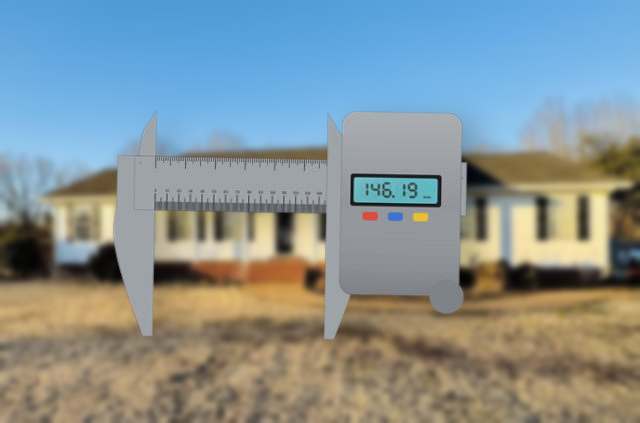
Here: 146.19 mm
